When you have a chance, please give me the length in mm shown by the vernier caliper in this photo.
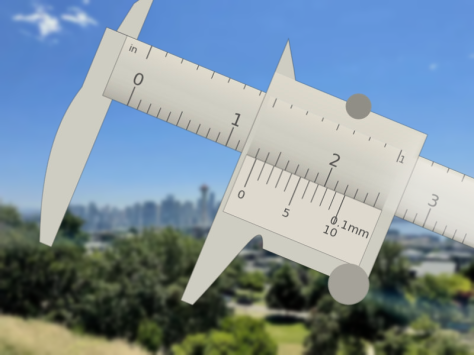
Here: 13.1 mm
